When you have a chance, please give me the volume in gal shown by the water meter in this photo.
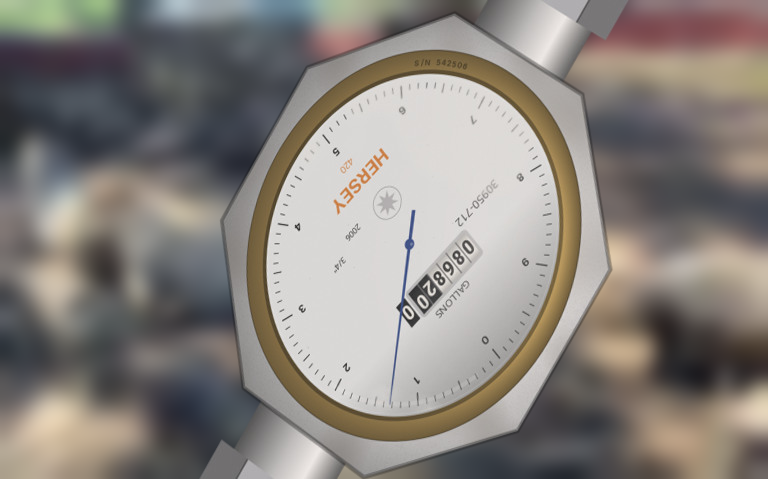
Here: 868201.3 gal
